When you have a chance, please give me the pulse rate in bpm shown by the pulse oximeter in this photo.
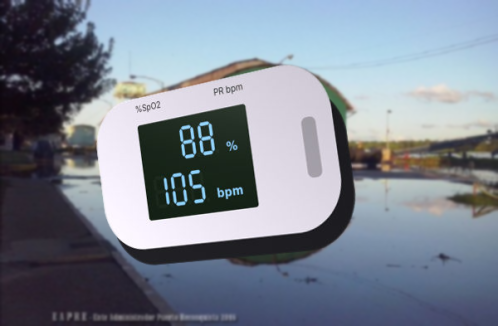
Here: 105 bpm
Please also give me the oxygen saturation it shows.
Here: 88 %
